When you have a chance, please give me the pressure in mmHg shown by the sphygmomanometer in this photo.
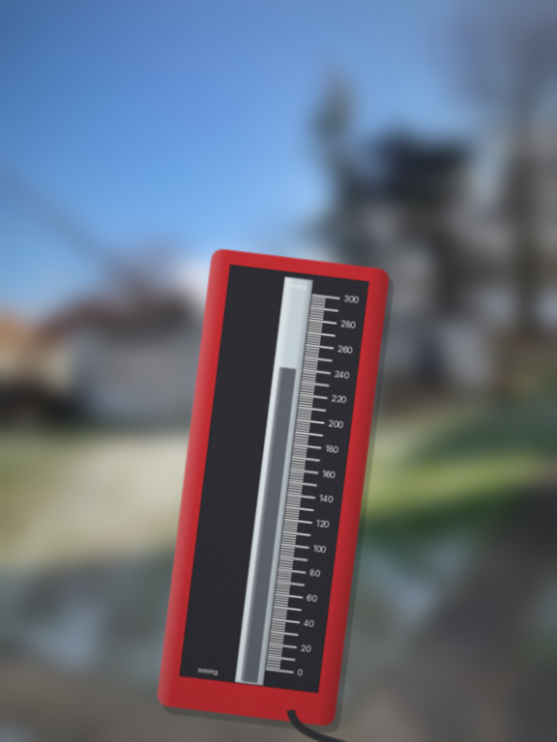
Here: 240 mmHg
